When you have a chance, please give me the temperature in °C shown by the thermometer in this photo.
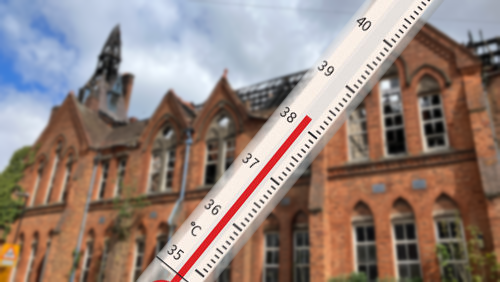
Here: 38.2 °C
